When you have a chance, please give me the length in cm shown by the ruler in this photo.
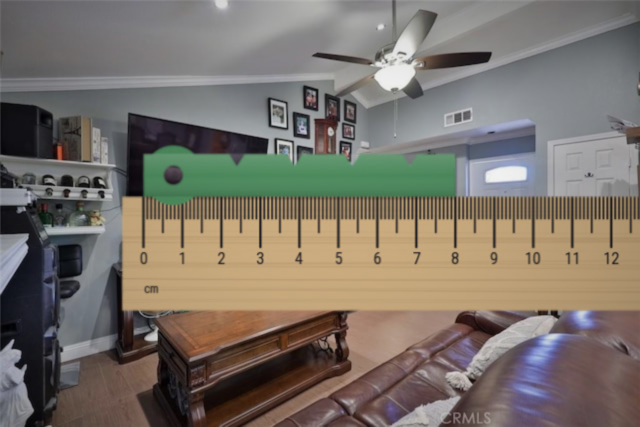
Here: 8 cm
